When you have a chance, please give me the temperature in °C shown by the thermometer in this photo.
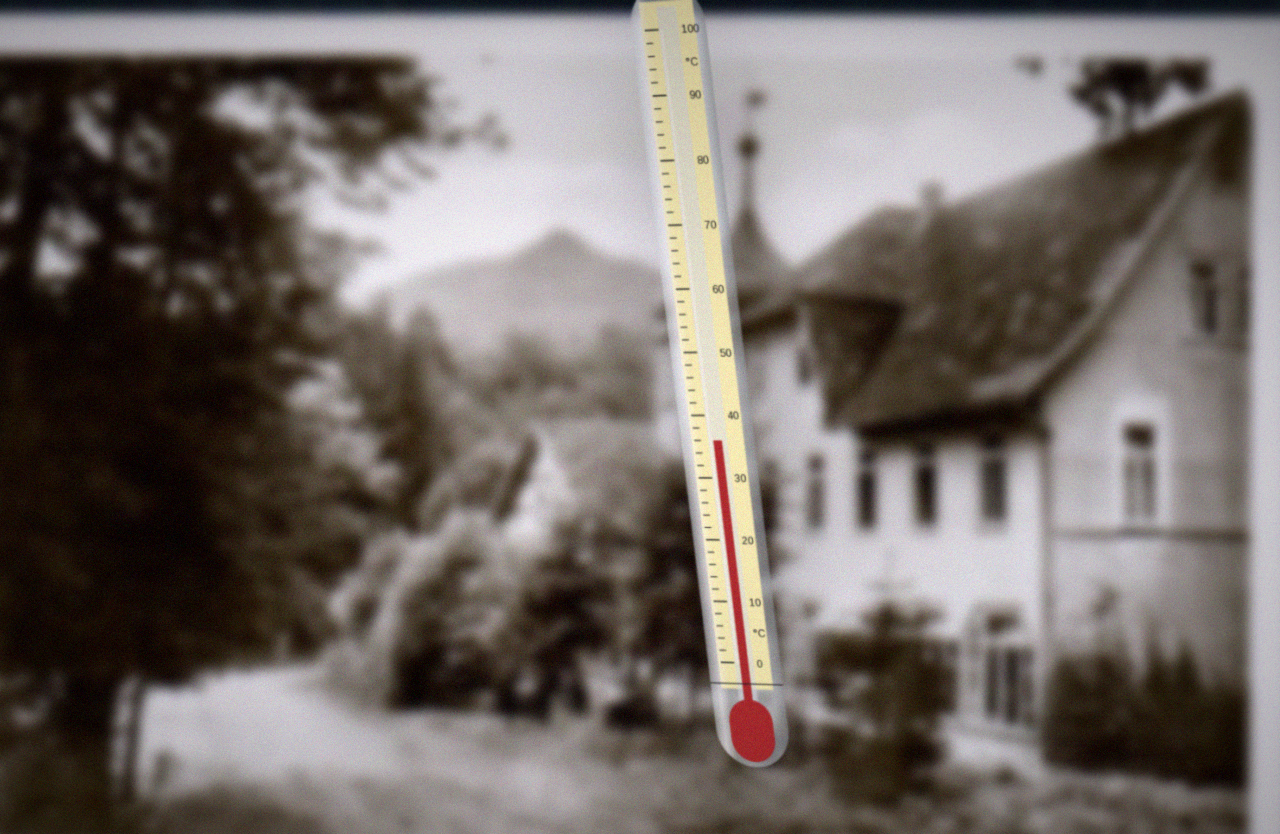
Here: 36 °C
